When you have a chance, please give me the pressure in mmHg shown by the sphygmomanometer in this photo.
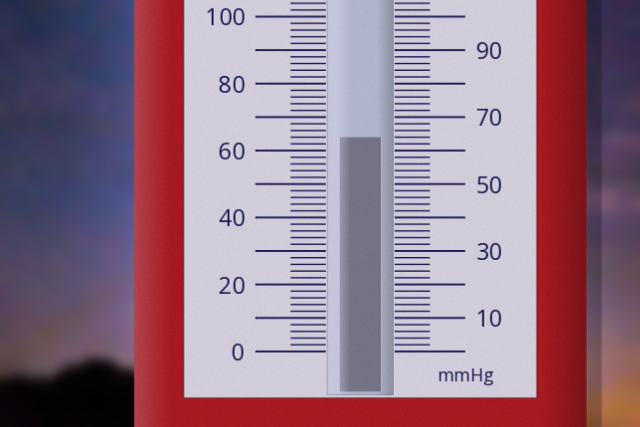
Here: 64 mmHg
